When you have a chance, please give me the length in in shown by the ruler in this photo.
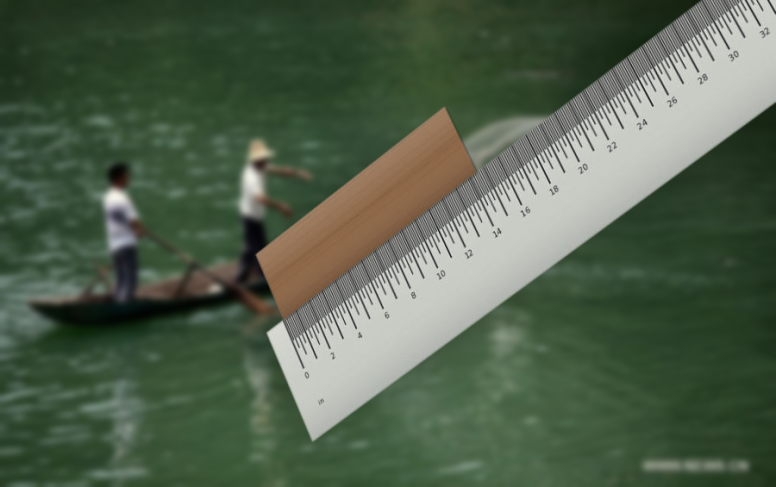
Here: 14.5 in
